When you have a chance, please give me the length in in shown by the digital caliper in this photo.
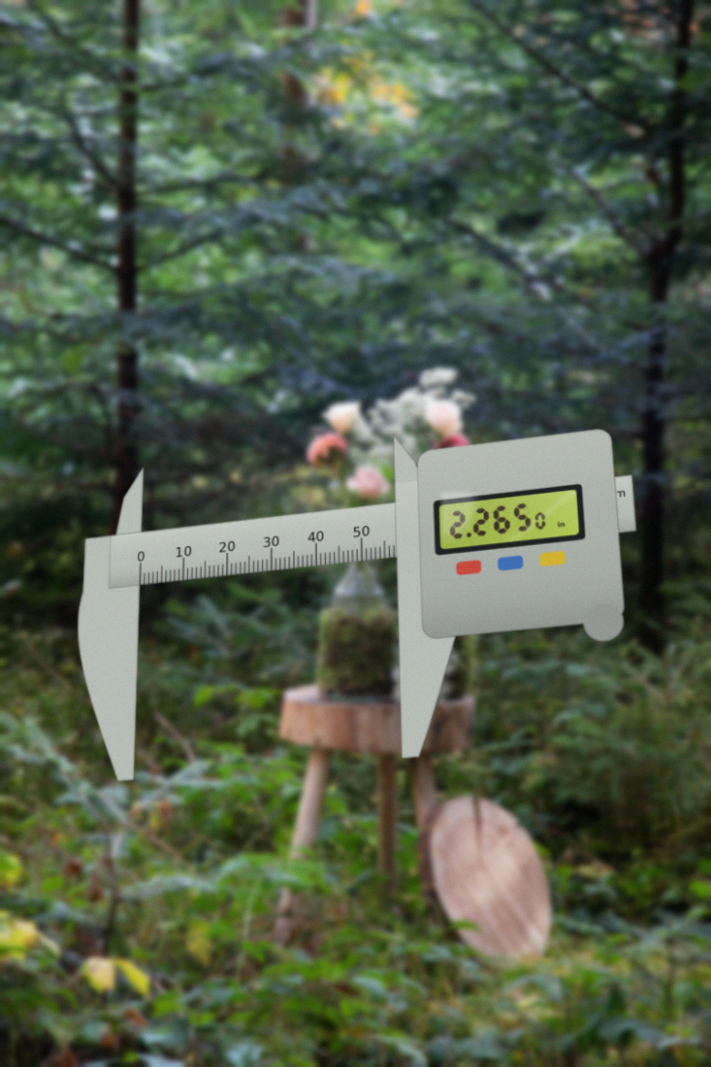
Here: 2.2650 in
